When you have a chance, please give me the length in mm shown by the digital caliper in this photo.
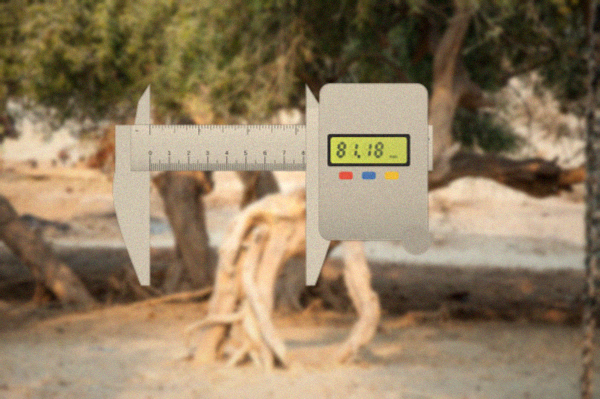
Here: 81.18 mm
